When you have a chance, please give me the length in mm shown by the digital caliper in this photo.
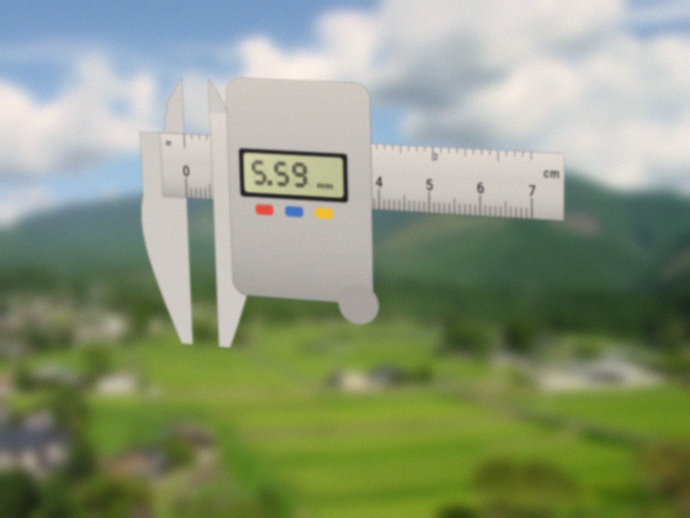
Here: 5.59 mm
